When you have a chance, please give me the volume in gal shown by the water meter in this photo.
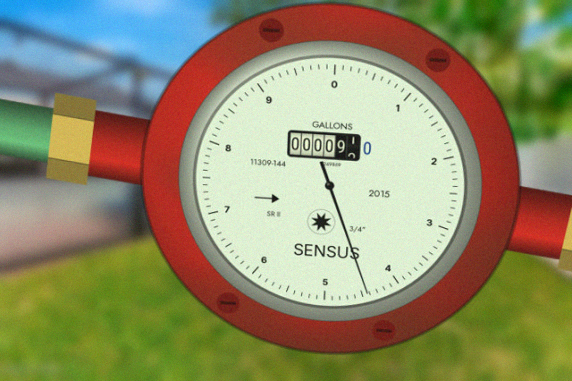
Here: 914.4 gal
